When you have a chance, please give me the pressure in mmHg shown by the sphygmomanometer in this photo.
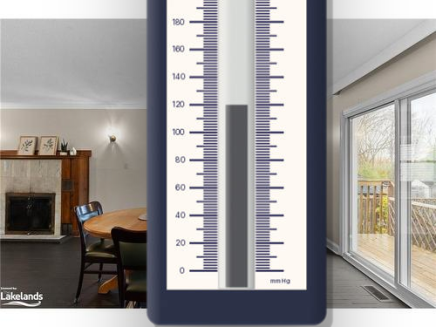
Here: 120 mmHg
